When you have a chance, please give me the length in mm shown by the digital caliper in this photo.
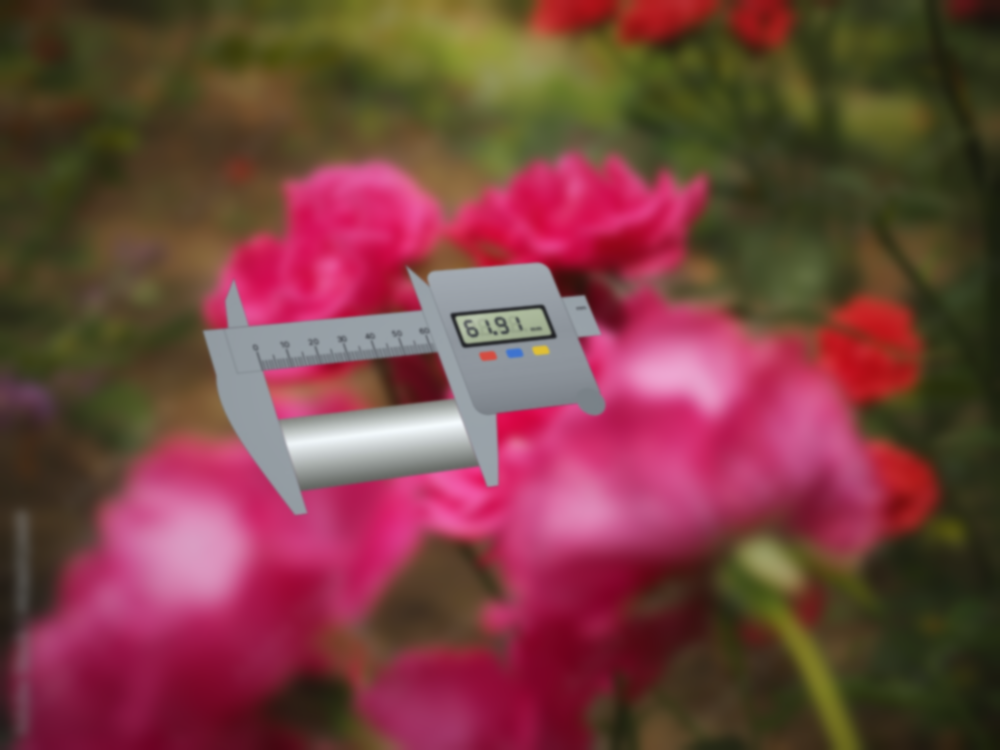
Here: 61.91 mm
